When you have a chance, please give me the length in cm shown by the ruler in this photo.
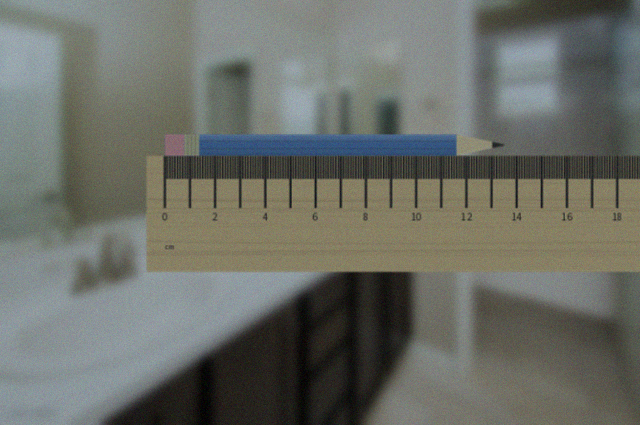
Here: 13.5 cm
